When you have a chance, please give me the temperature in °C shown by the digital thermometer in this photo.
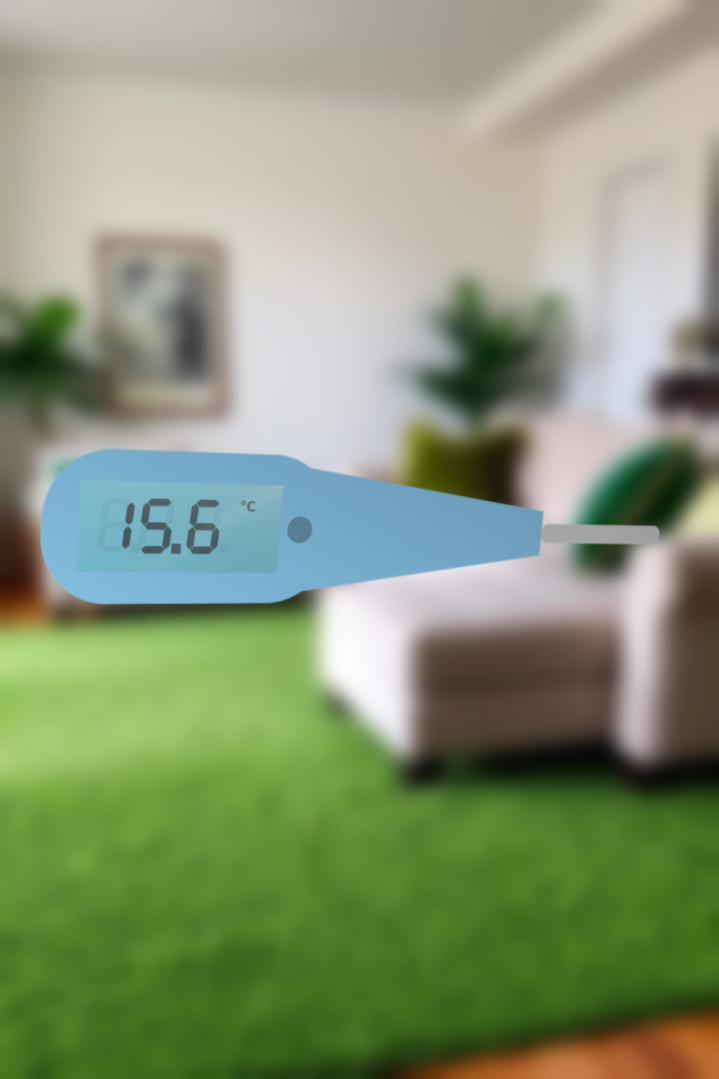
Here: 15.6 °C
